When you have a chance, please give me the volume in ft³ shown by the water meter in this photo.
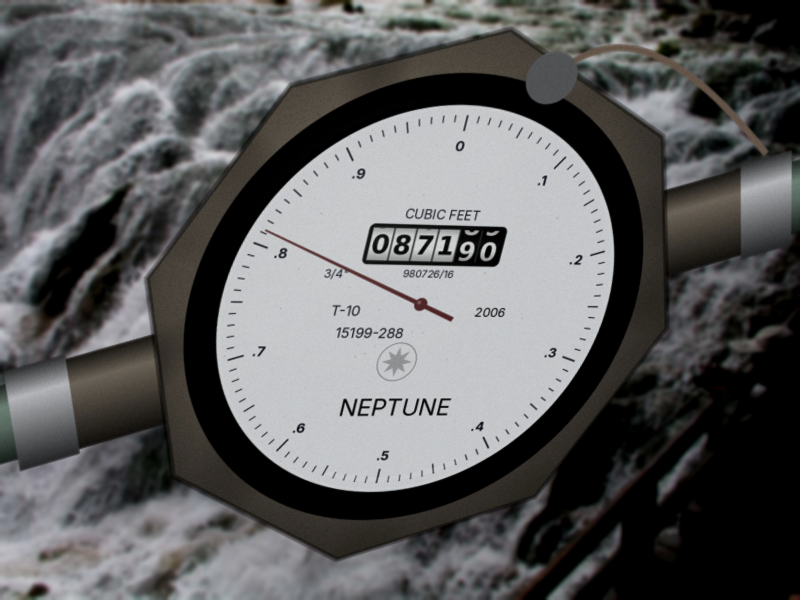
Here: 87189.81 ft³
